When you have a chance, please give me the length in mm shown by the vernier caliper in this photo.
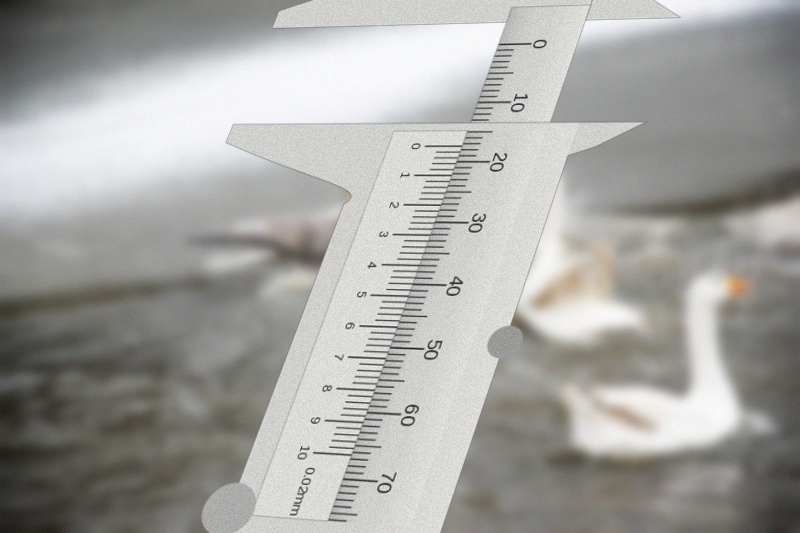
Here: 17.4 mm
